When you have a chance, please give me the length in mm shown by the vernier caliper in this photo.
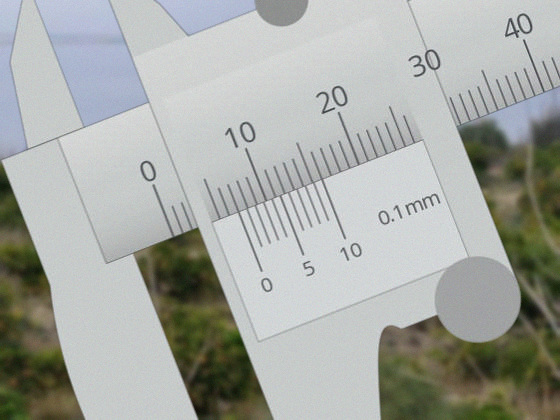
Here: 7.0 mm
